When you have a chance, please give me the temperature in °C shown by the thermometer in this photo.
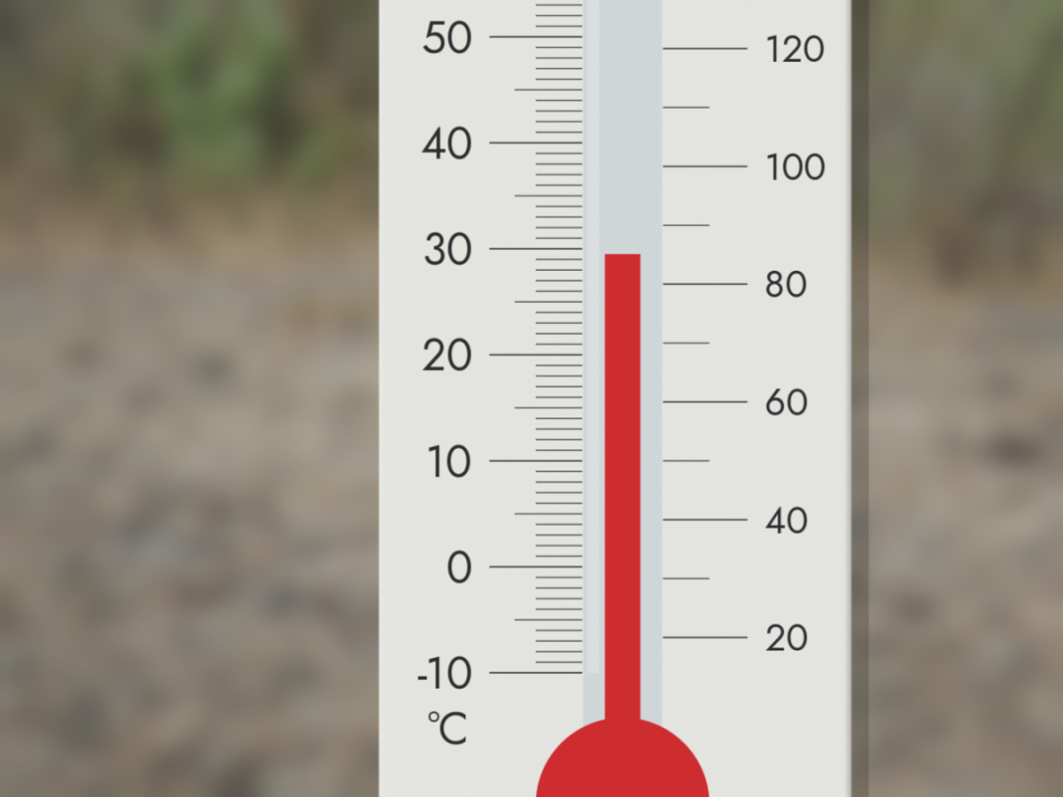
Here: 29.5 °C
